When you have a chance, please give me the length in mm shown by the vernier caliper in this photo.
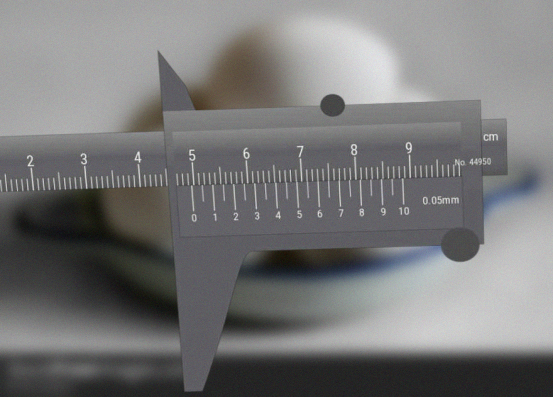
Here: 49.6 mm
